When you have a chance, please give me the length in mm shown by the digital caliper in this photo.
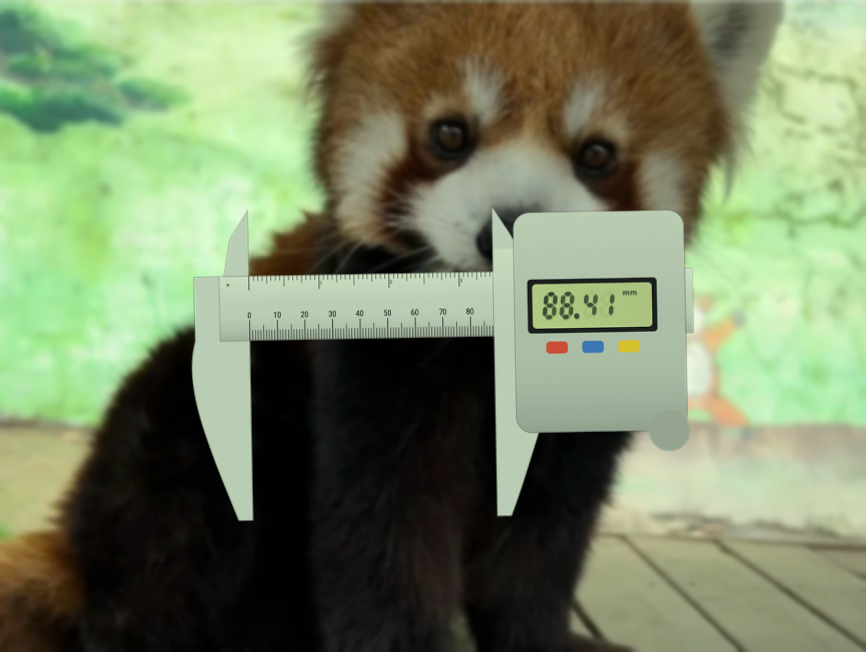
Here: 88.41 mm
